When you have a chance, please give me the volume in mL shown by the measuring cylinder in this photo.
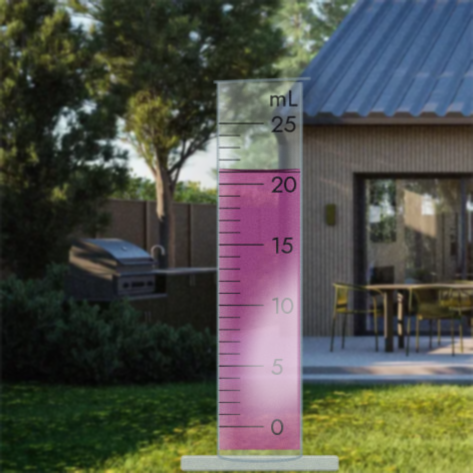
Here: 21 mL
